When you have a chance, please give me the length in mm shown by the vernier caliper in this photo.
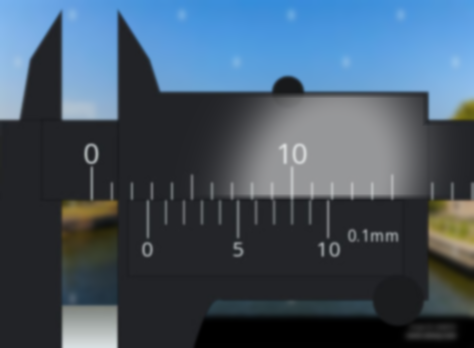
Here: 2.8 mm
